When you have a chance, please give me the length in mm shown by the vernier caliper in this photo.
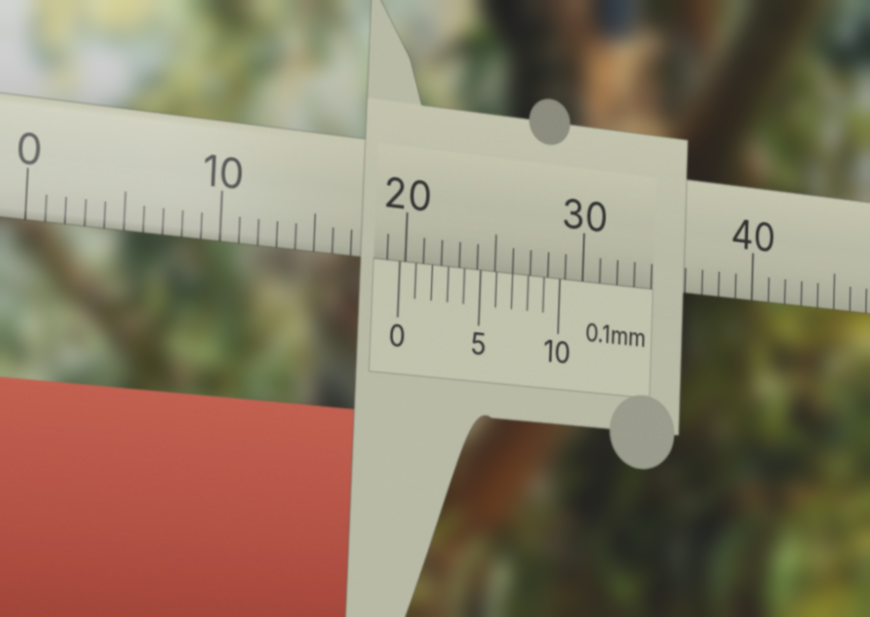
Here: 19.7 mm
